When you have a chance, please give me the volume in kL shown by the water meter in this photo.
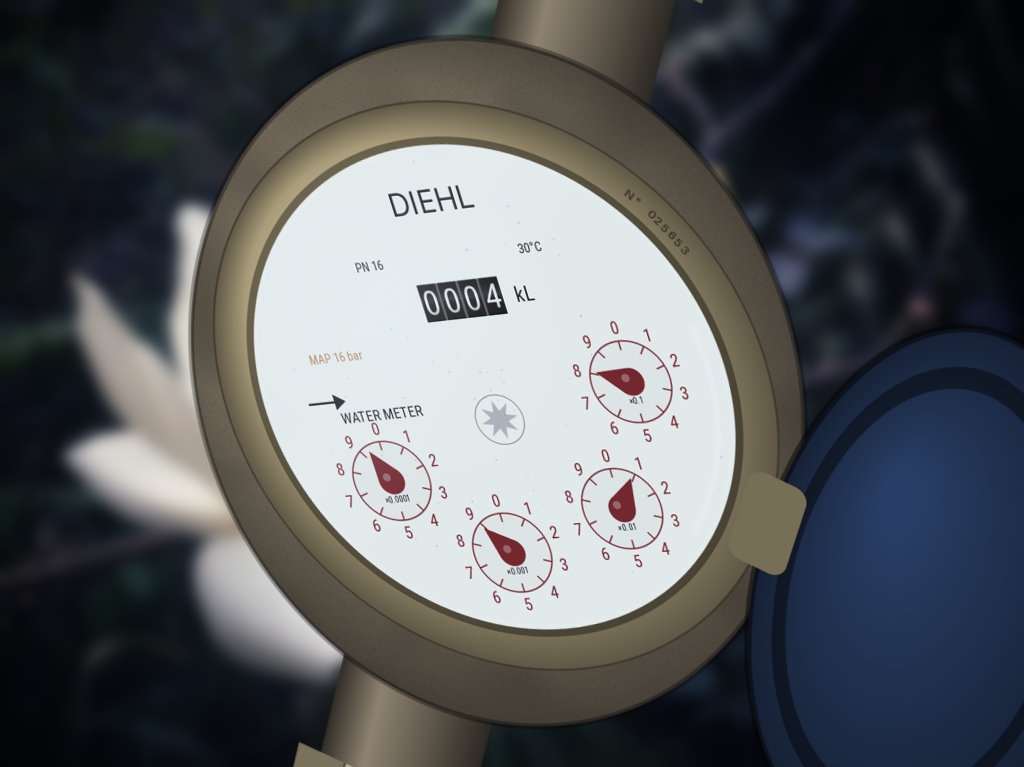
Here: 4.8089 kL
